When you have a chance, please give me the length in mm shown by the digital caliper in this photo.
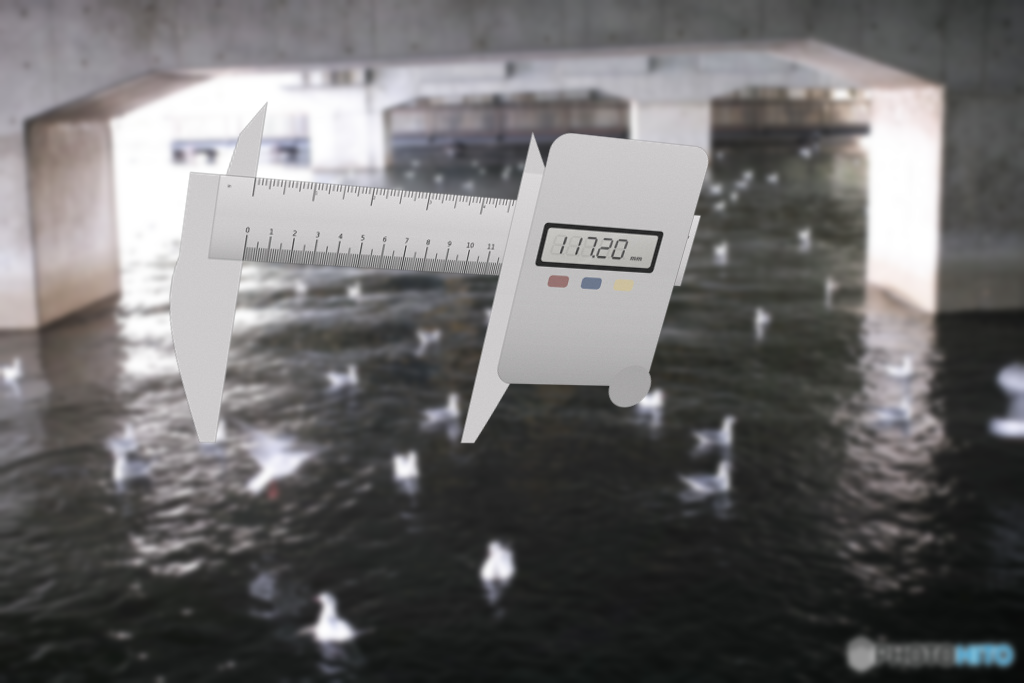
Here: 117.20 mm
